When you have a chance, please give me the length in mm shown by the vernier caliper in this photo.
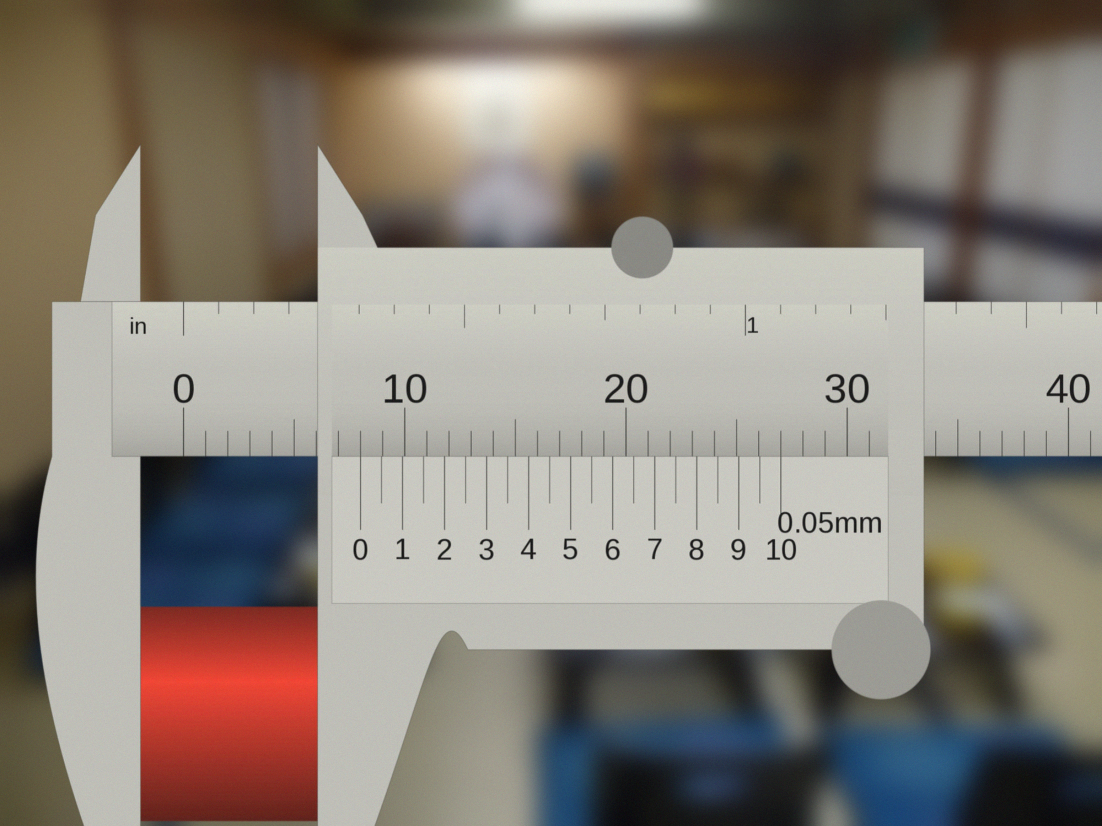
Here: 8.00 mm
